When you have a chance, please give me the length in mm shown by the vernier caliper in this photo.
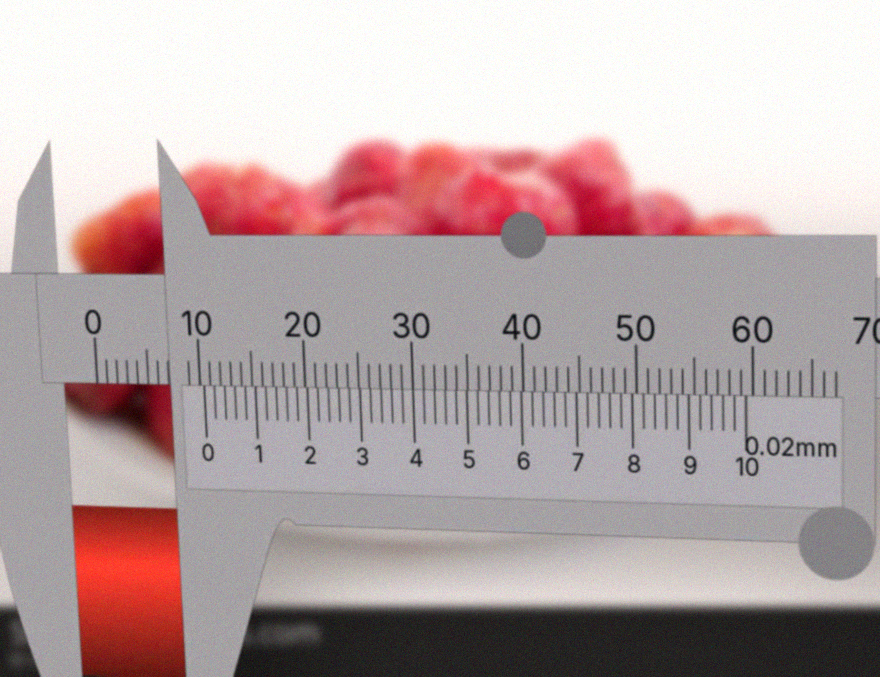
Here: 10.4 mm
